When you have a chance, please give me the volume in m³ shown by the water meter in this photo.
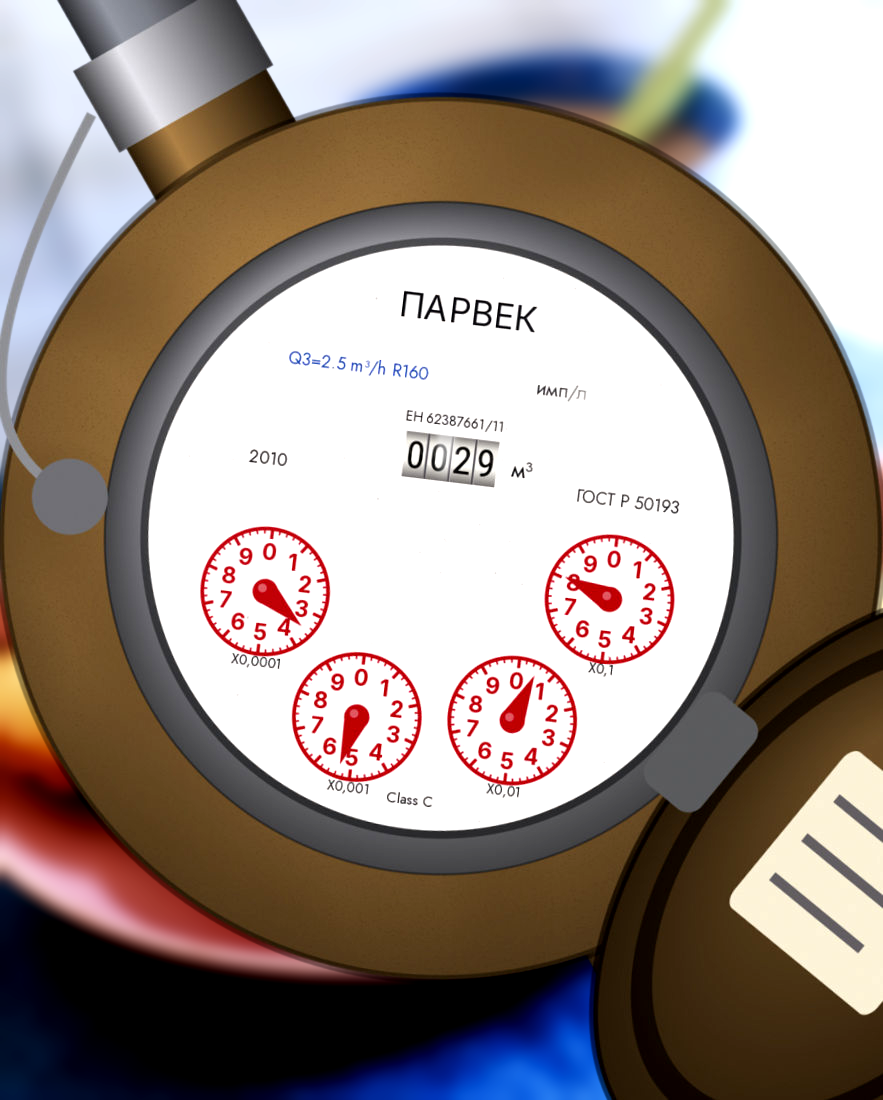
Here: 29.8053 m³
